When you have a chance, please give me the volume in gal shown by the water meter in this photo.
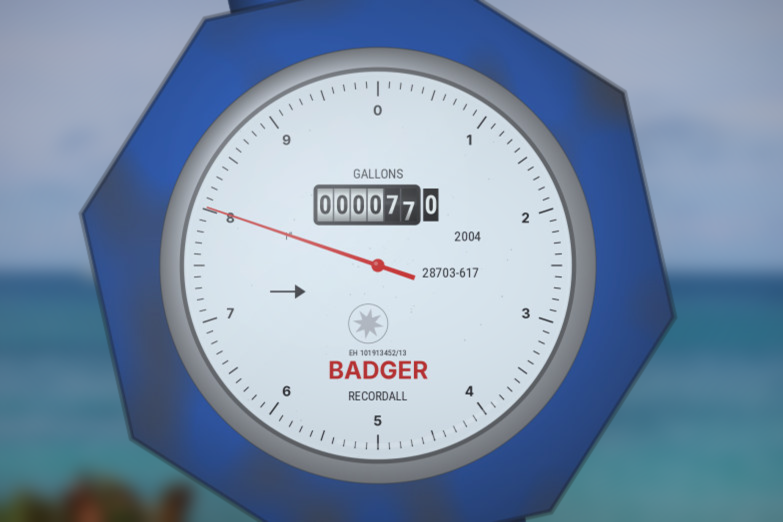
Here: 768.0 gal
